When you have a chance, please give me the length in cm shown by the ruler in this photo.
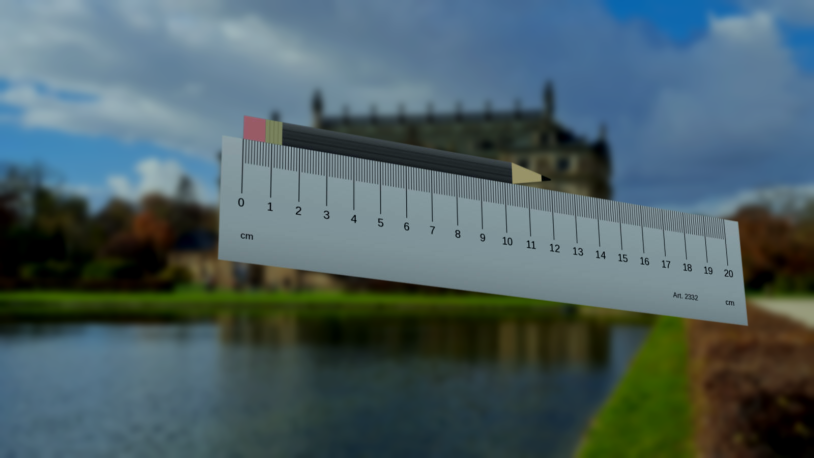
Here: 12 cm
